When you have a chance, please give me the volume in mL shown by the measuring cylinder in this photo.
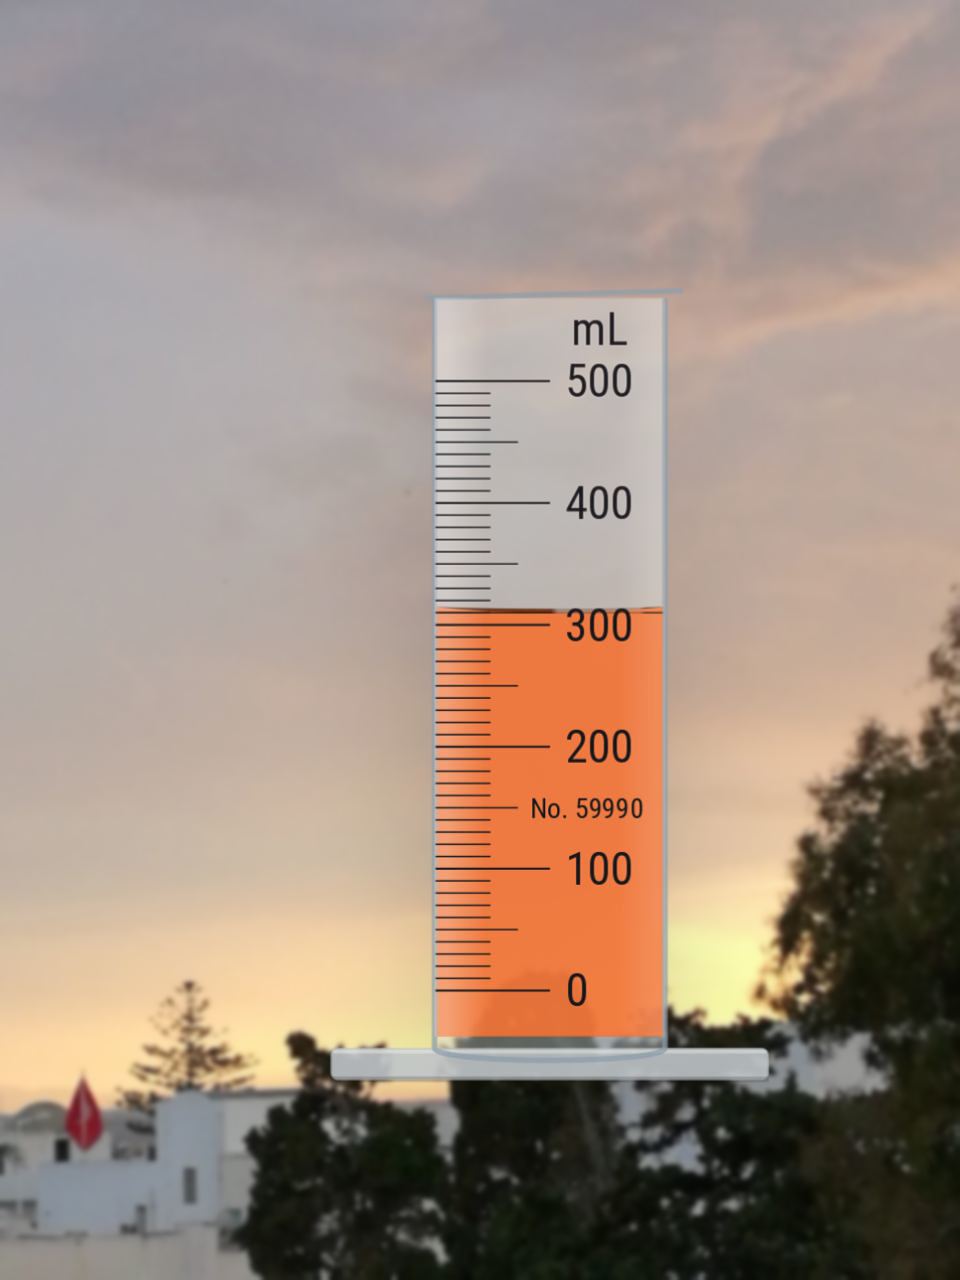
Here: 310 mL
